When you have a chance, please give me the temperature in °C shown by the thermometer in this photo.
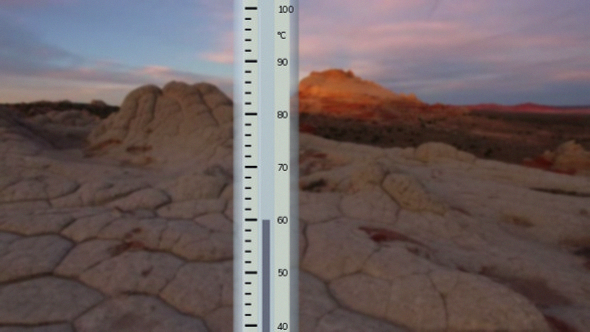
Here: 60 °C
